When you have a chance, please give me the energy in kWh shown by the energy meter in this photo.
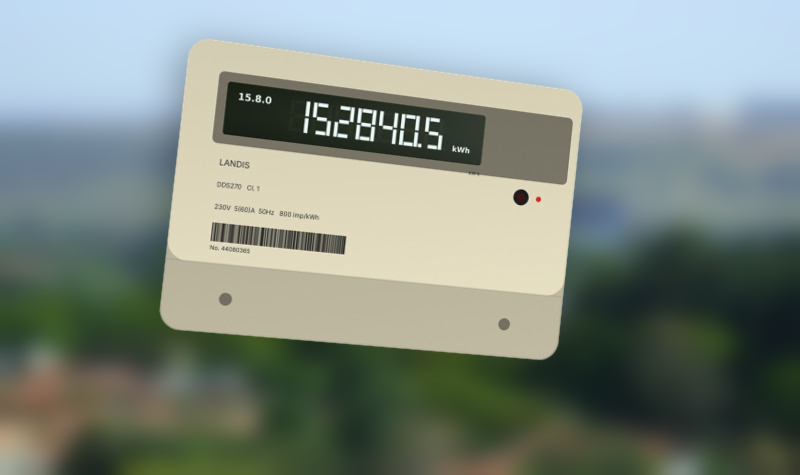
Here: 152840.5 kWh
